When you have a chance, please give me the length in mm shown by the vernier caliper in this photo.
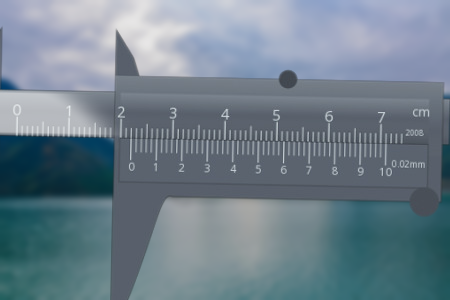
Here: 22.0 mm
